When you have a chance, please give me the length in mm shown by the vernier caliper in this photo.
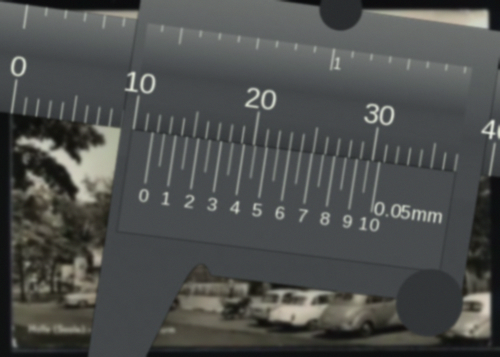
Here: 11.6 mm
